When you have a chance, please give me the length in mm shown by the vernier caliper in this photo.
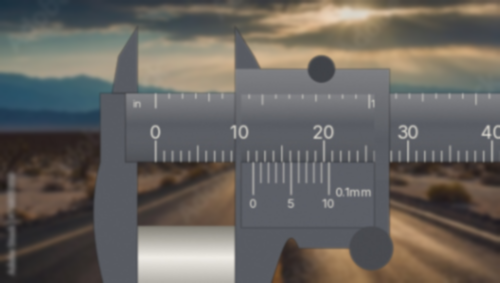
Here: 11.6 mm
